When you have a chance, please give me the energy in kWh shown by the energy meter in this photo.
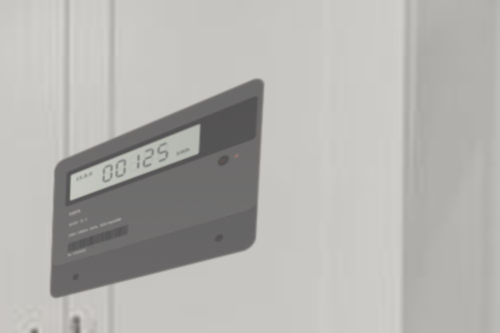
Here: 125 kWh
